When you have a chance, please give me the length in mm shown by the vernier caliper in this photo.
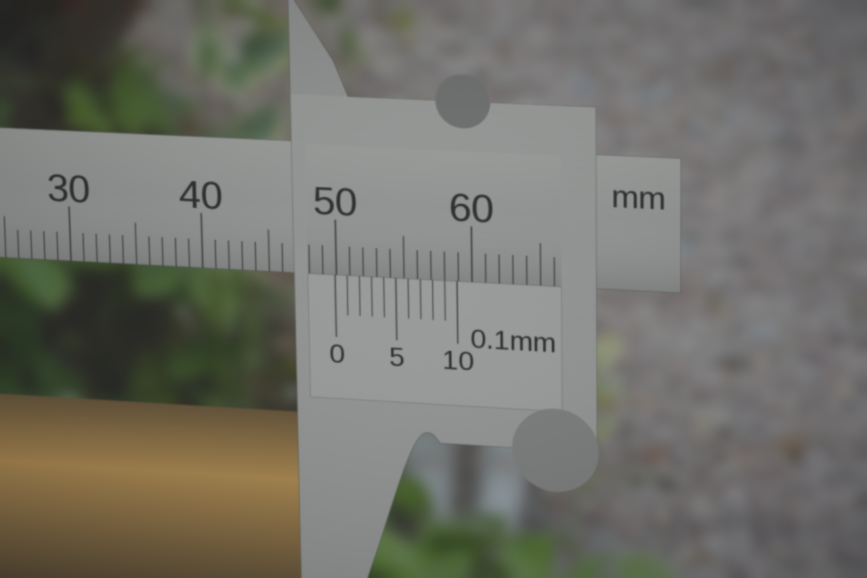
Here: 49.9 mm
